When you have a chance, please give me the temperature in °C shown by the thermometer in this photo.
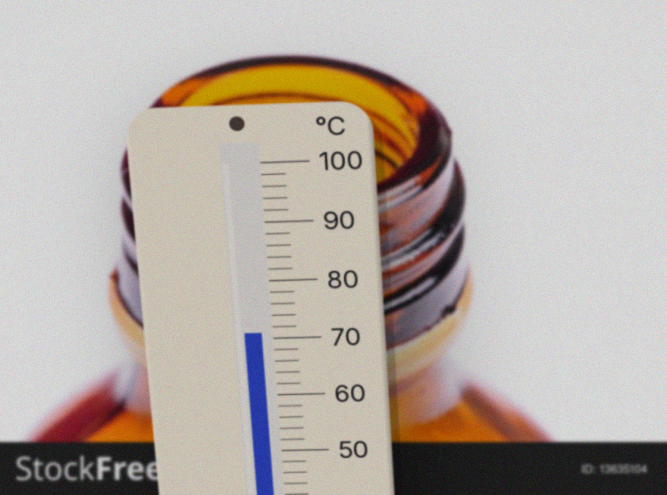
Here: 71 °C
